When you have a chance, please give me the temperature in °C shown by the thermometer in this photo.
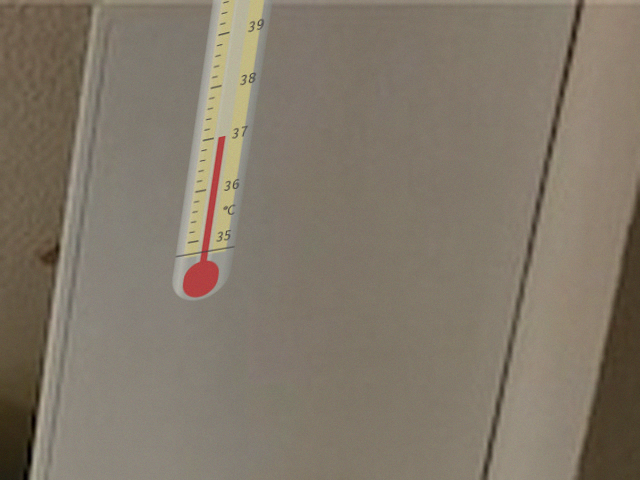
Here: 37 °C
